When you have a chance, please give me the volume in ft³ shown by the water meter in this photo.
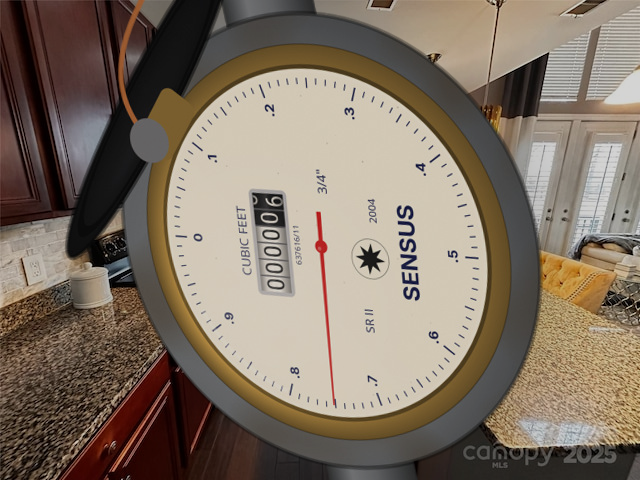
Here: 5.75 ft³
